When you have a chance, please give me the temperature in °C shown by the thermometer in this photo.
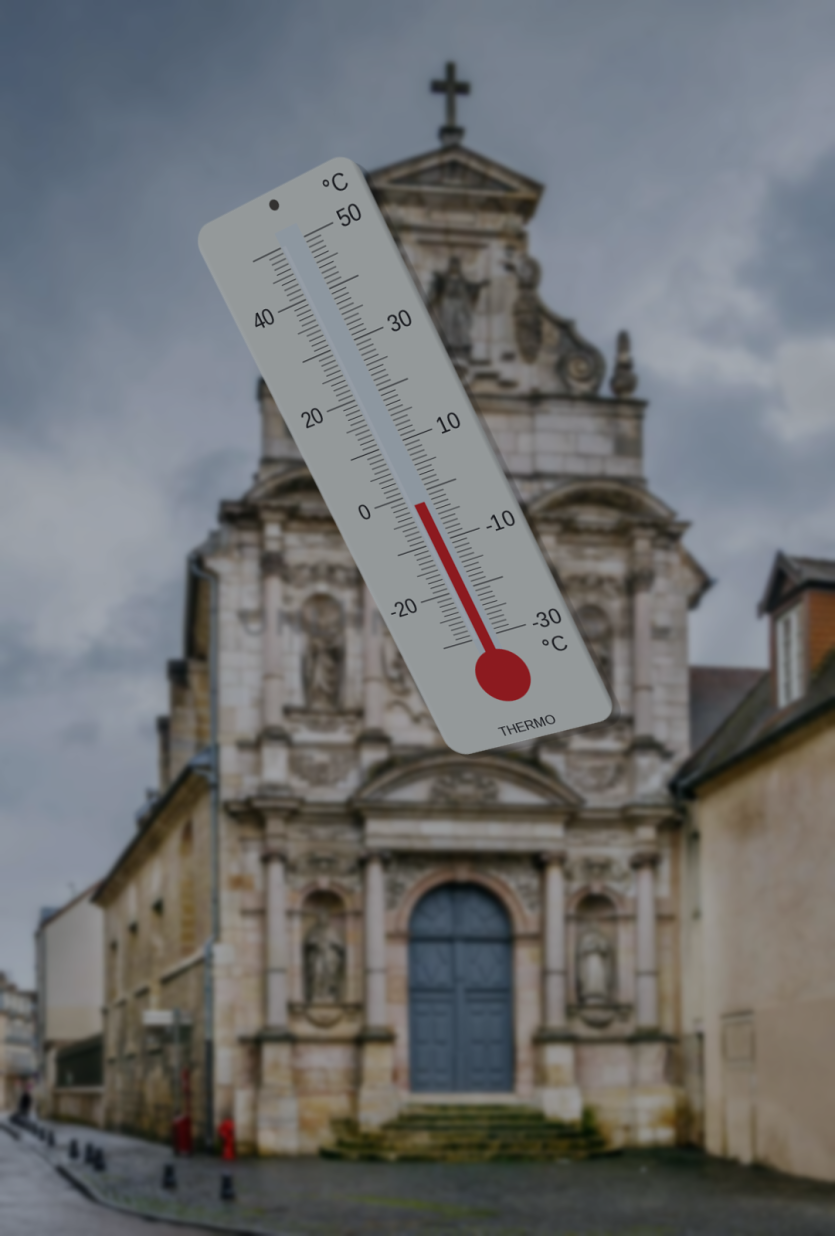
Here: -2 °C
